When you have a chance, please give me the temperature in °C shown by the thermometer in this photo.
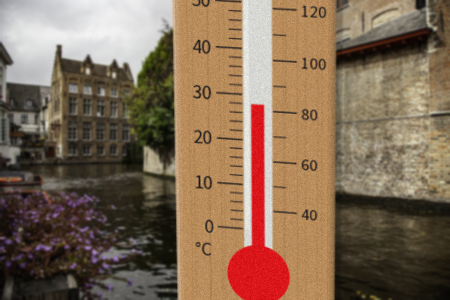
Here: 28 °C
